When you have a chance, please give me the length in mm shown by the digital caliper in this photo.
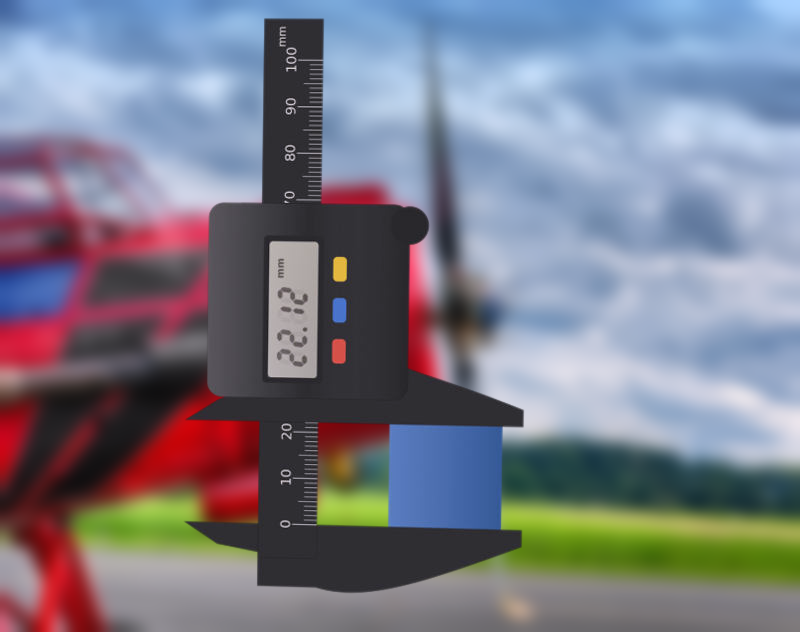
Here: 22.12 mm
